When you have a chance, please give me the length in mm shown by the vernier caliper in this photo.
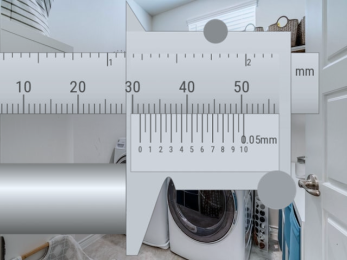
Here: 31.4 mm
